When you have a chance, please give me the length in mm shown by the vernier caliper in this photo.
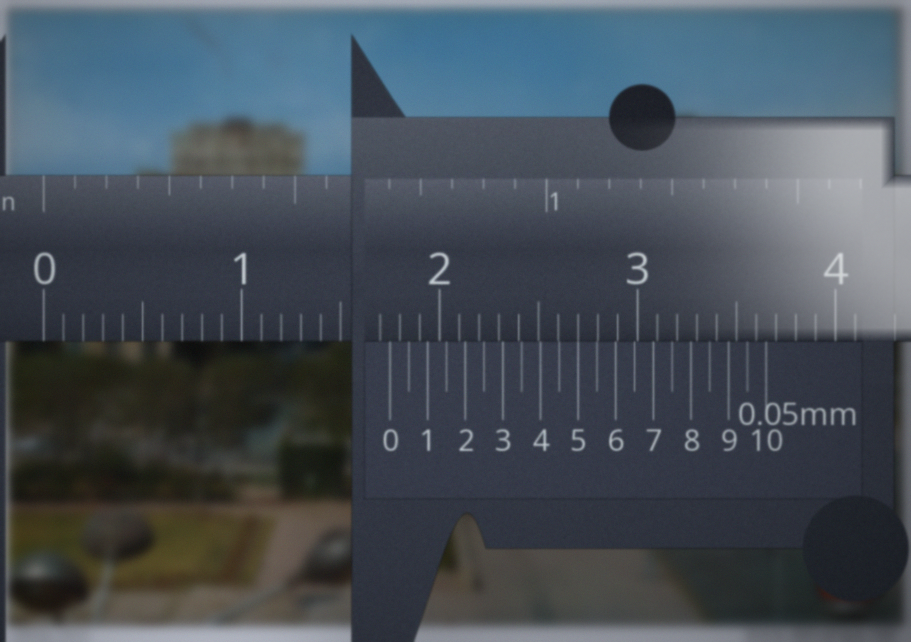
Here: 17.5 mm
